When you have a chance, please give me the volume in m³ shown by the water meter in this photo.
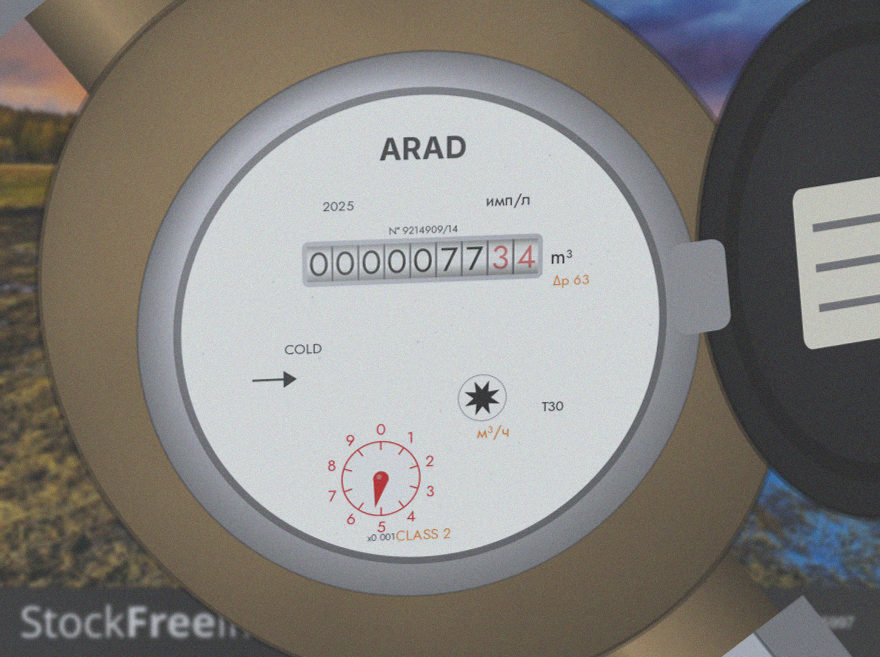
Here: 77.345 m³
